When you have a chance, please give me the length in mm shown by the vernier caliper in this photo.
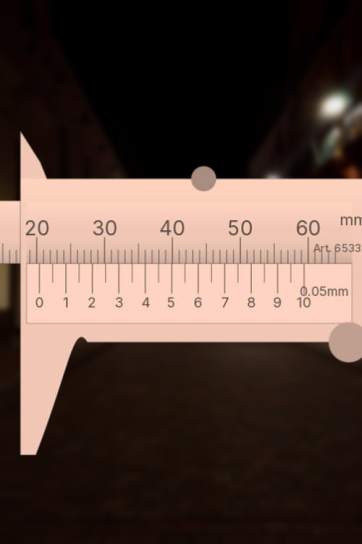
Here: 20.4 mm
